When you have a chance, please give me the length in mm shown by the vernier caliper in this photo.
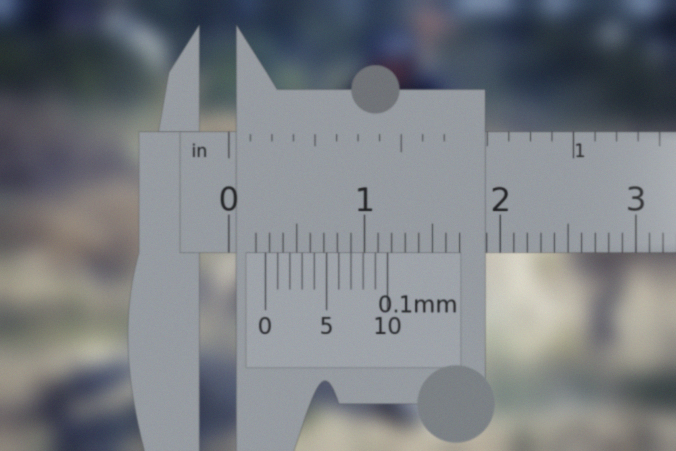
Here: 2.7 mm
